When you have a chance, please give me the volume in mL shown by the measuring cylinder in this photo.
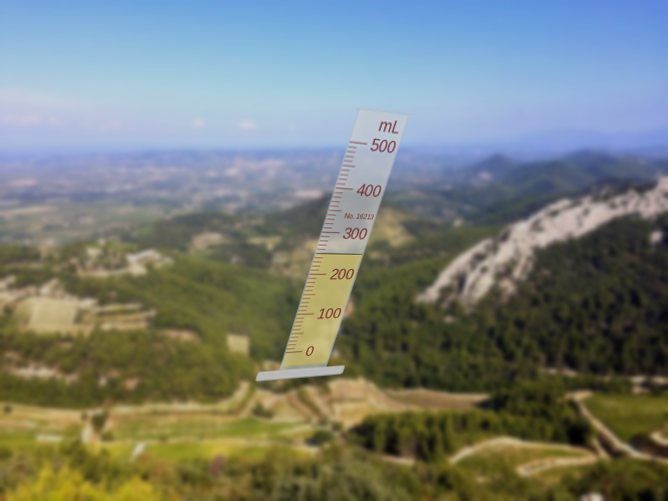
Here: 250 mL
